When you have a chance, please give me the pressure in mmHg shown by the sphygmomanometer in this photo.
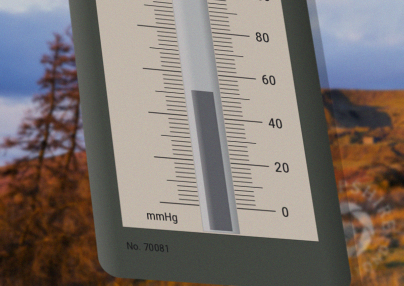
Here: 52 mmHg
